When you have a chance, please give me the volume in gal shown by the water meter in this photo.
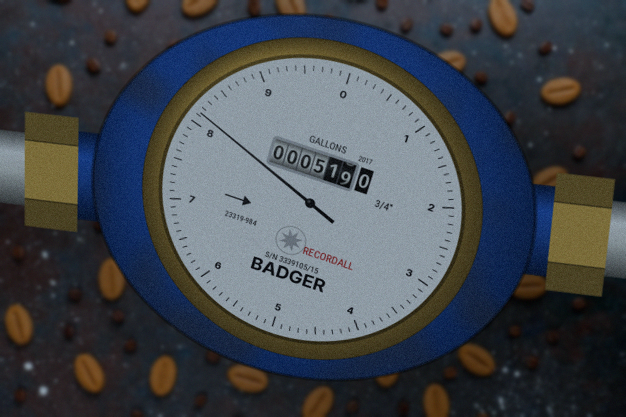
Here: 5188.1 gal
